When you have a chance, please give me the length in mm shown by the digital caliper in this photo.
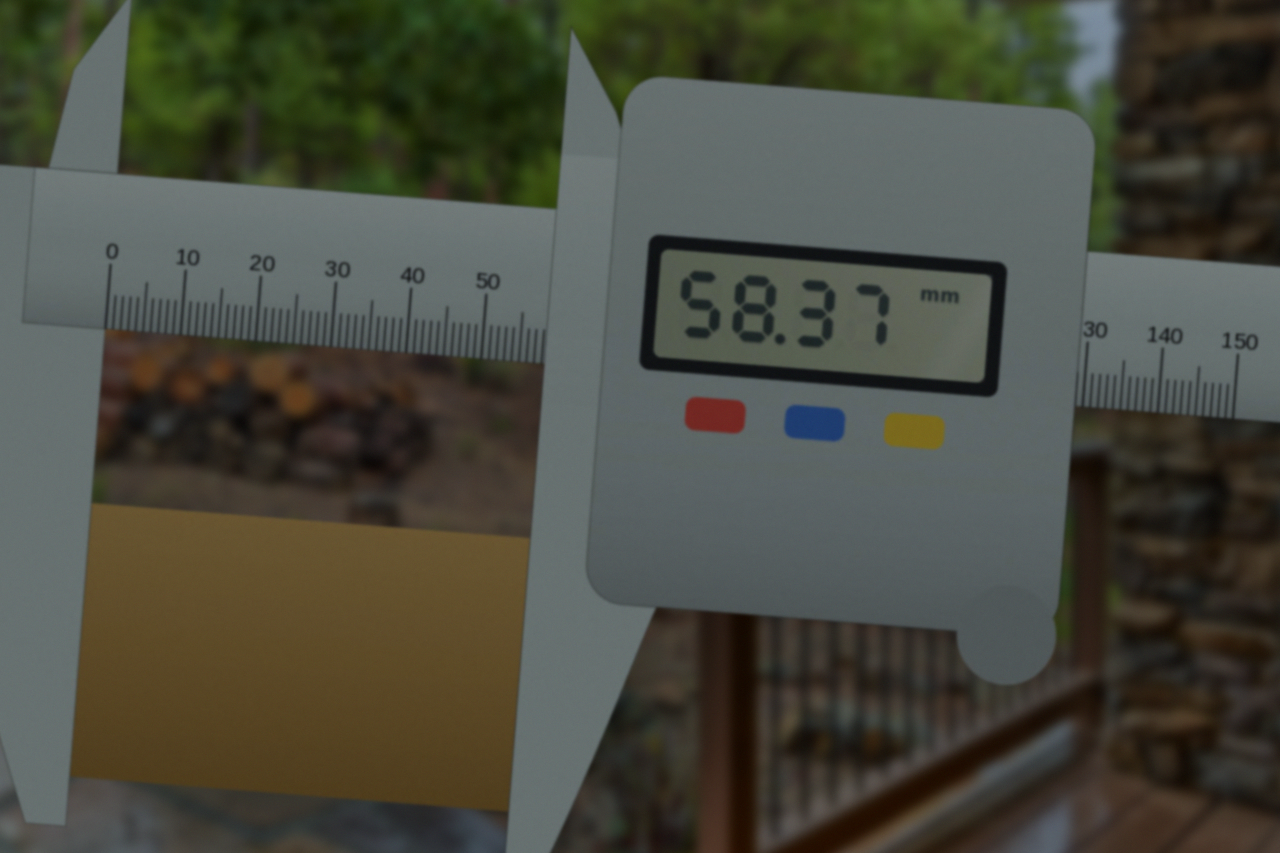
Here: 58.37 mm
